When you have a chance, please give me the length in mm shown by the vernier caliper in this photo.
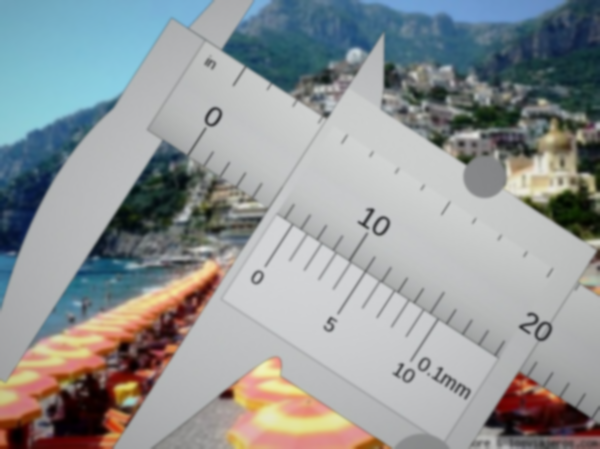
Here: 6.5 mm
